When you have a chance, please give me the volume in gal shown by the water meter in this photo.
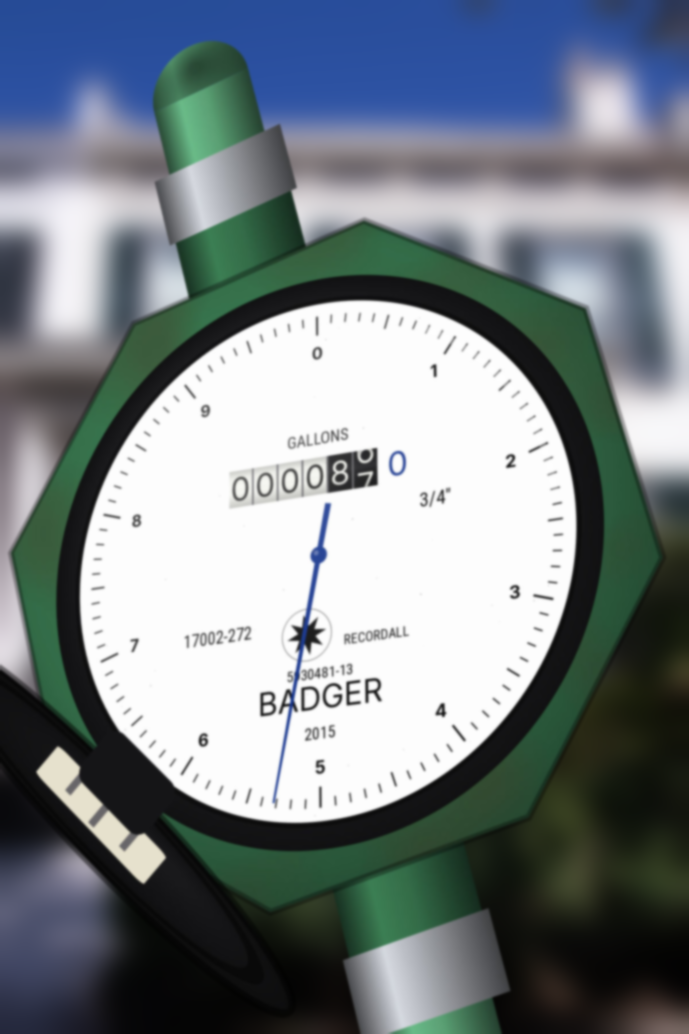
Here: 865.3 gal
